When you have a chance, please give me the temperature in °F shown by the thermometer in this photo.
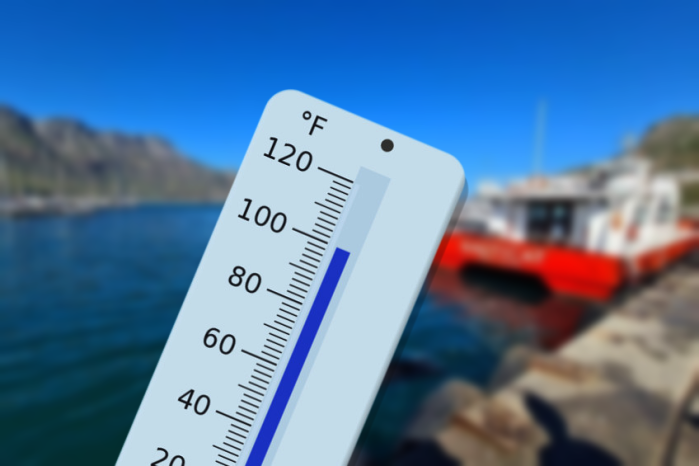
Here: 100 °F
